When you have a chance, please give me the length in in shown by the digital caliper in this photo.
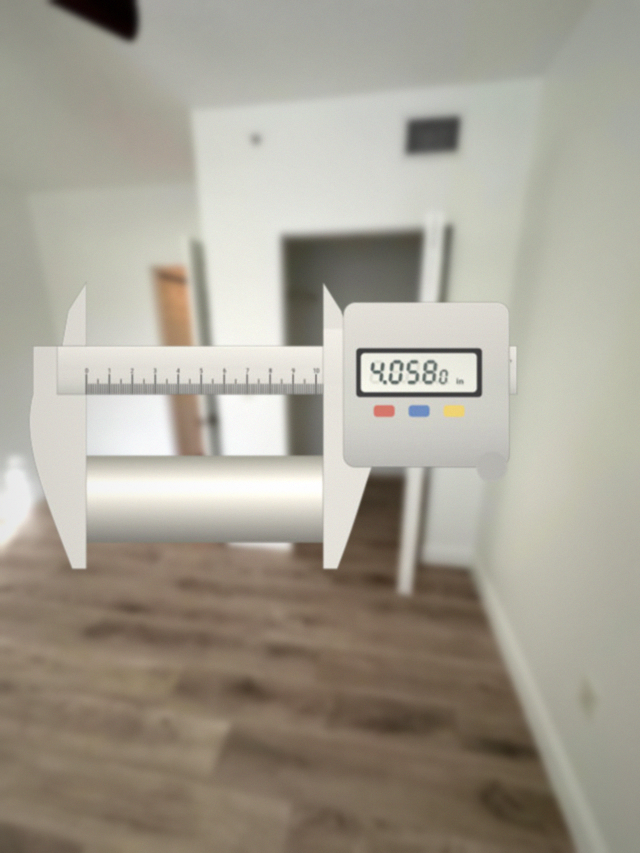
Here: 4.0580 in
